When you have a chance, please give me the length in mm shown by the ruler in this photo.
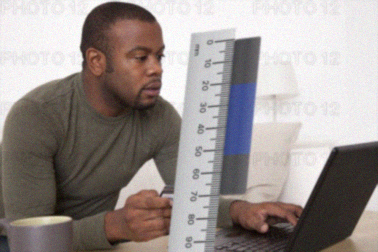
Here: 70 mm
